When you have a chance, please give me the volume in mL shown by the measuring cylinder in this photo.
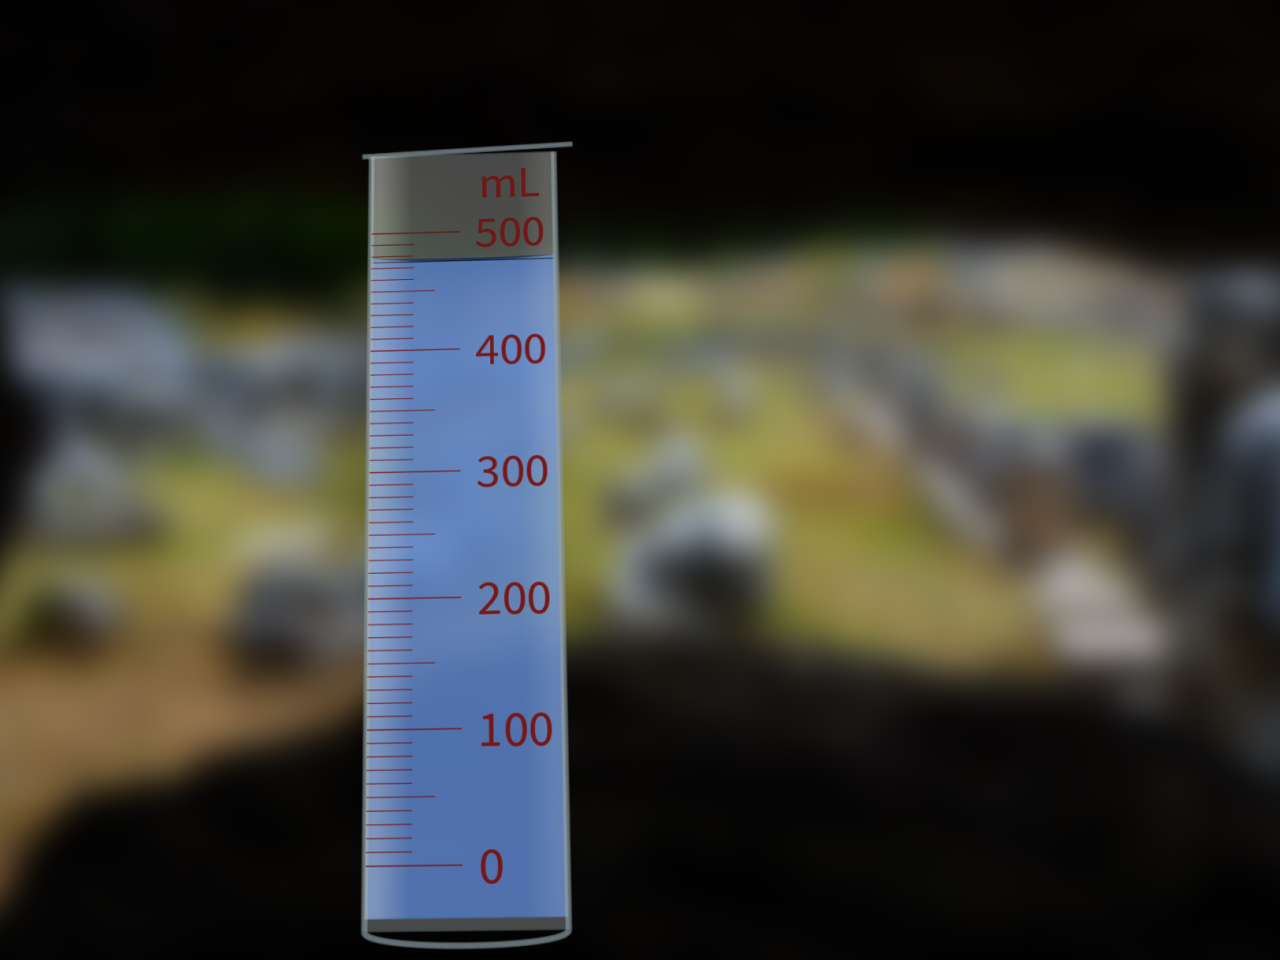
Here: 475 mL
